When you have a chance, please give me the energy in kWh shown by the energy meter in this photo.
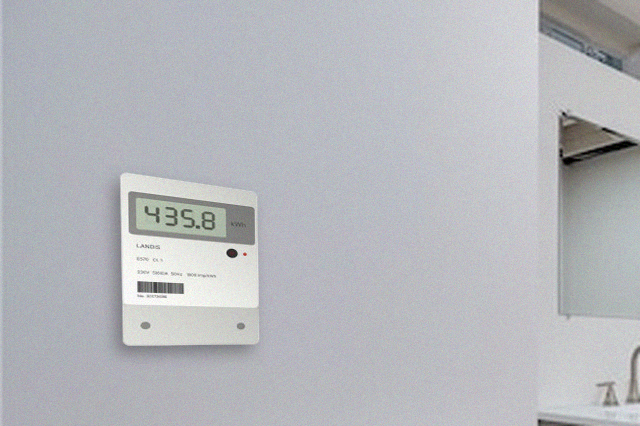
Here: 435.8 kWh
